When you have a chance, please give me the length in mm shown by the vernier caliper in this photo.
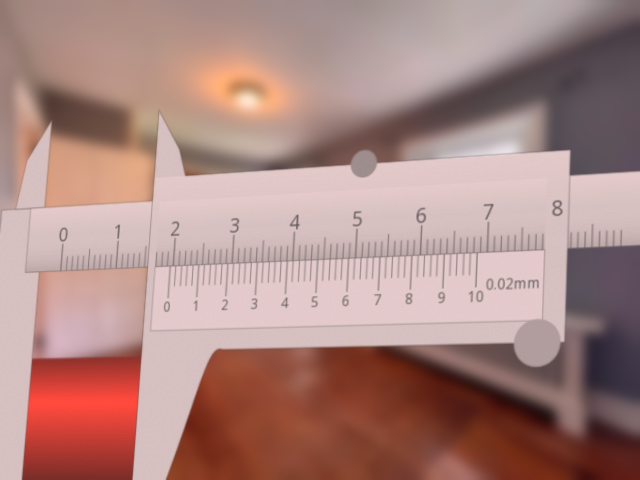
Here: 19.5 mm
